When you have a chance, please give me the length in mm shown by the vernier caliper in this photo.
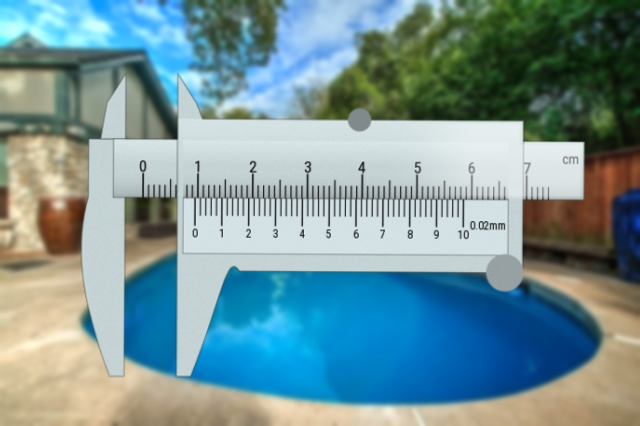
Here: 9.5 mm
